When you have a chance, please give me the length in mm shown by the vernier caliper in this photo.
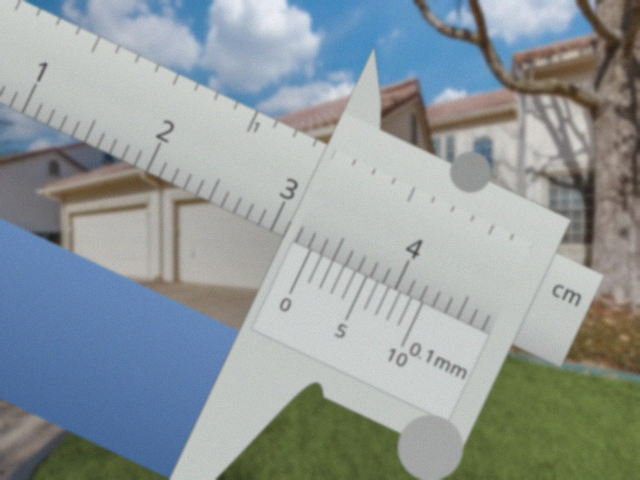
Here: 33.2 mm
